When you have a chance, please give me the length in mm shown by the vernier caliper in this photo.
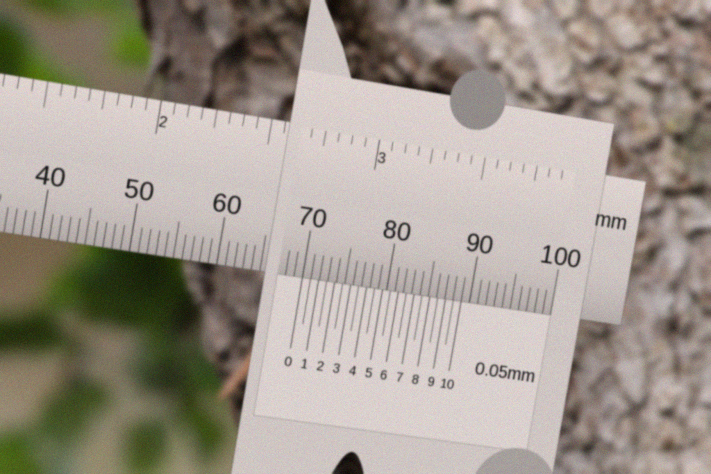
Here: 70.0 mm
